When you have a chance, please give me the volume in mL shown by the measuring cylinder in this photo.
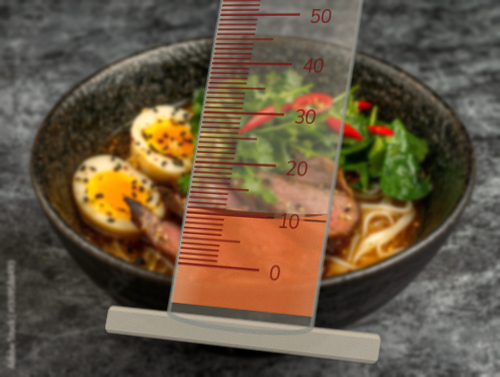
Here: 10 mL
